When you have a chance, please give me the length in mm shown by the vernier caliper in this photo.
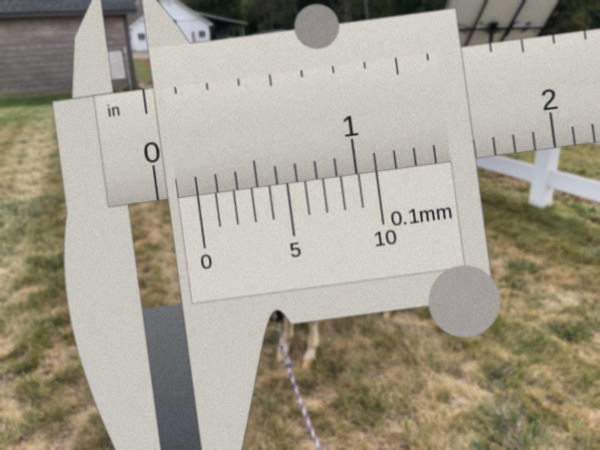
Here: 2.0 mm
